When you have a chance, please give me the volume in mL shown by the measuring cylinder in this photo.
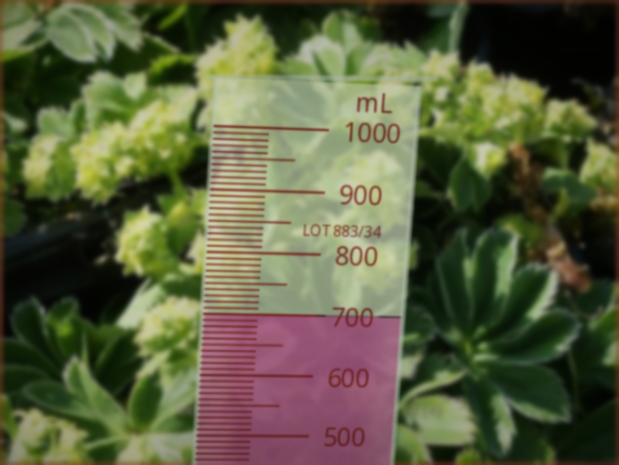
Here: 700 mL
